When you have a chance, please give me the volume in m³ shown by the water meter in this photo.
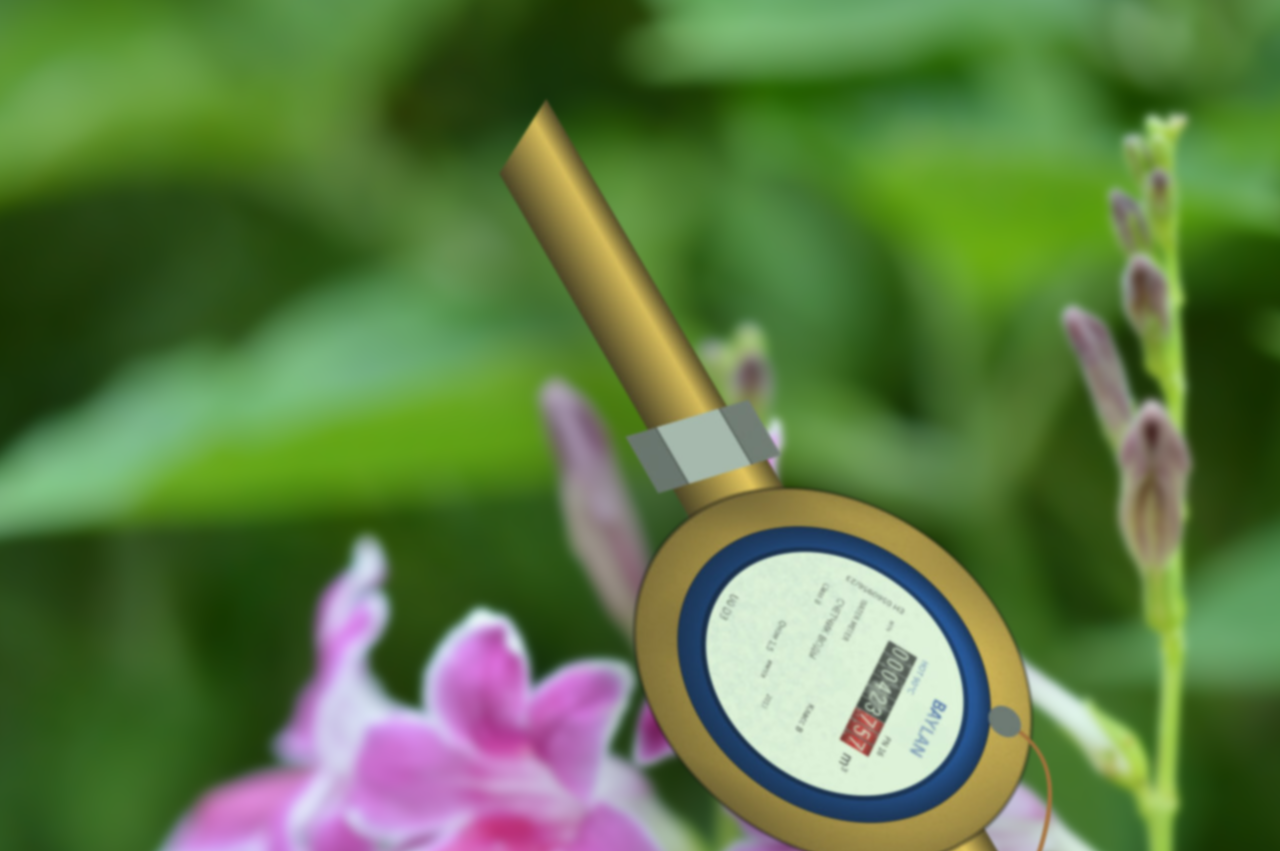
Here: 423.757 m³
